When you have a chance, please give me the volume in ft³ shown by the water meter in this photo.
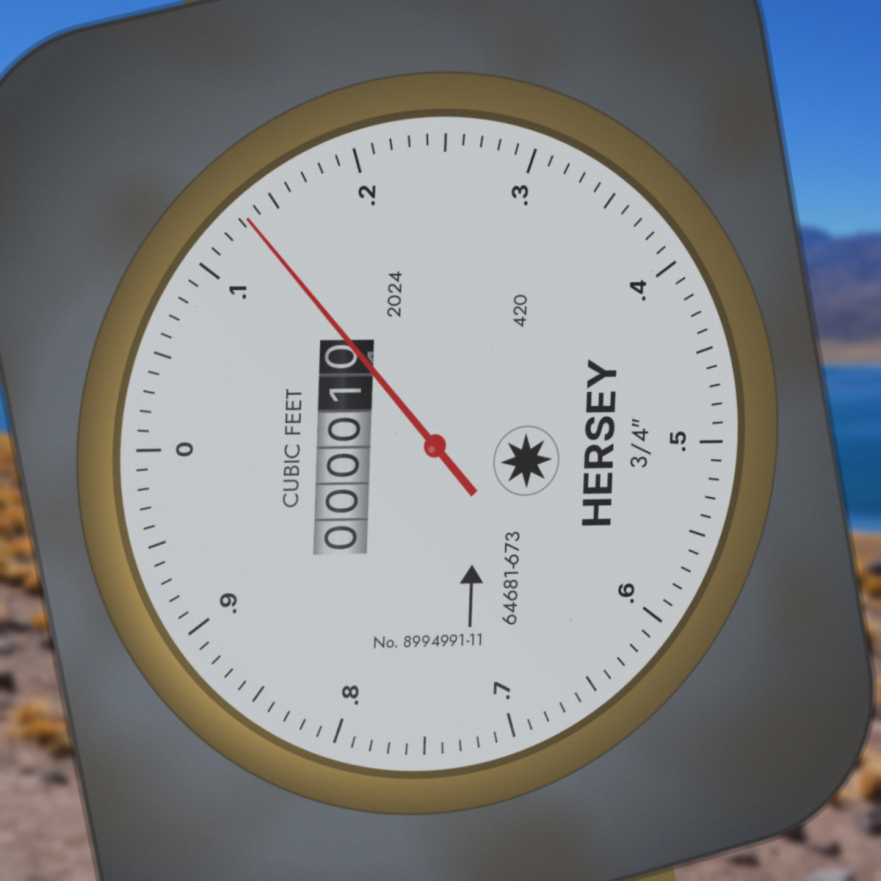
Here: 10.13 ft³
